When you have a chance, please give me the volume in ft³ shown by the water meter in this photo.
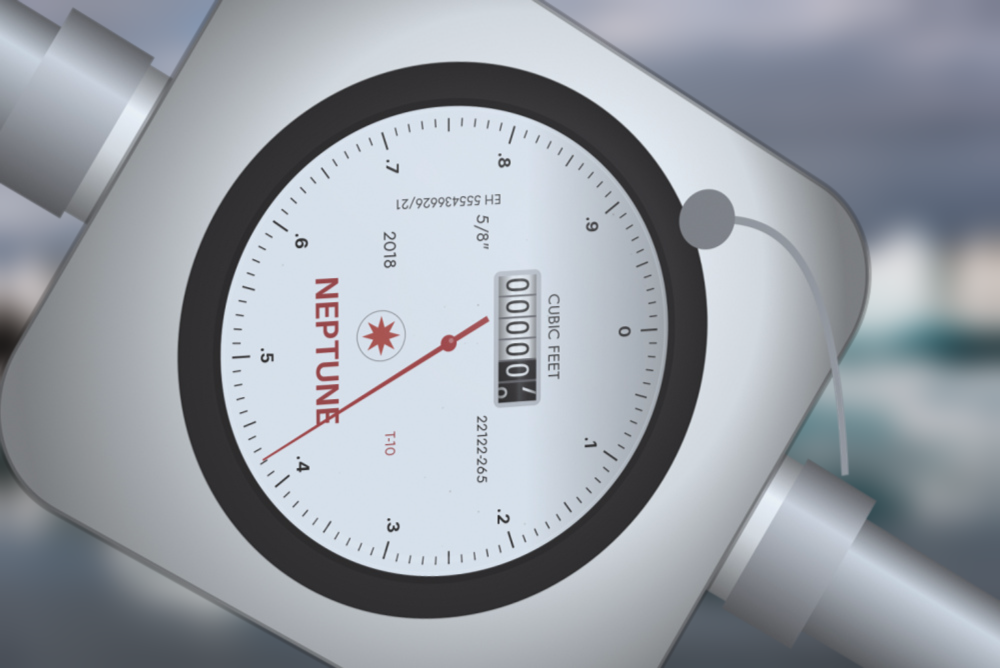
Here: 7.42 ft³
